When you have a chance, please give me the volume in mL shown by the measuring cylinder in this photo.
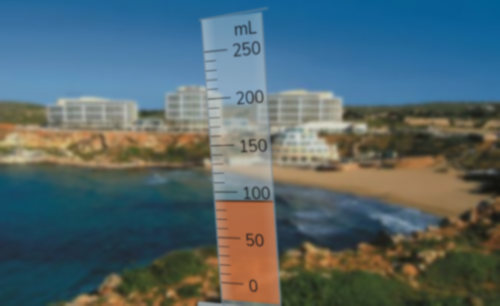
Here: 90 mL
